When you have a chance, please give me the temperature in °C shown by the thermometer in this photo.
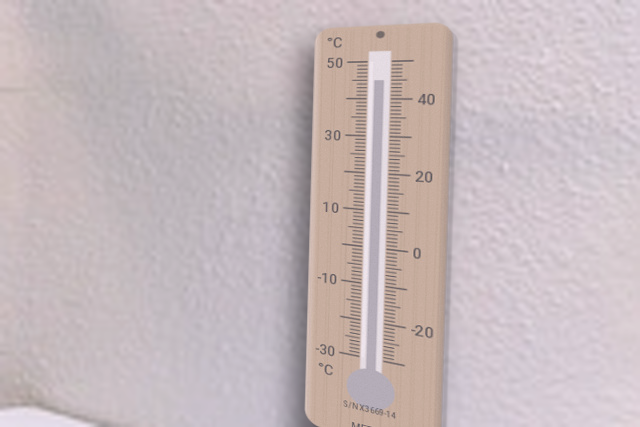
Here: 45 °C
